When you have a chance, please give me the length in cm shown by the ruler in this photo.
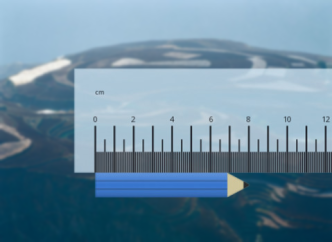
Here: 8 cm
